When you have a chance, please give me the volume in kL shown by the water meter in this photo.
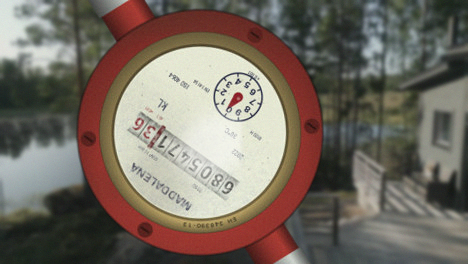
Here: 6805471.360 kL
